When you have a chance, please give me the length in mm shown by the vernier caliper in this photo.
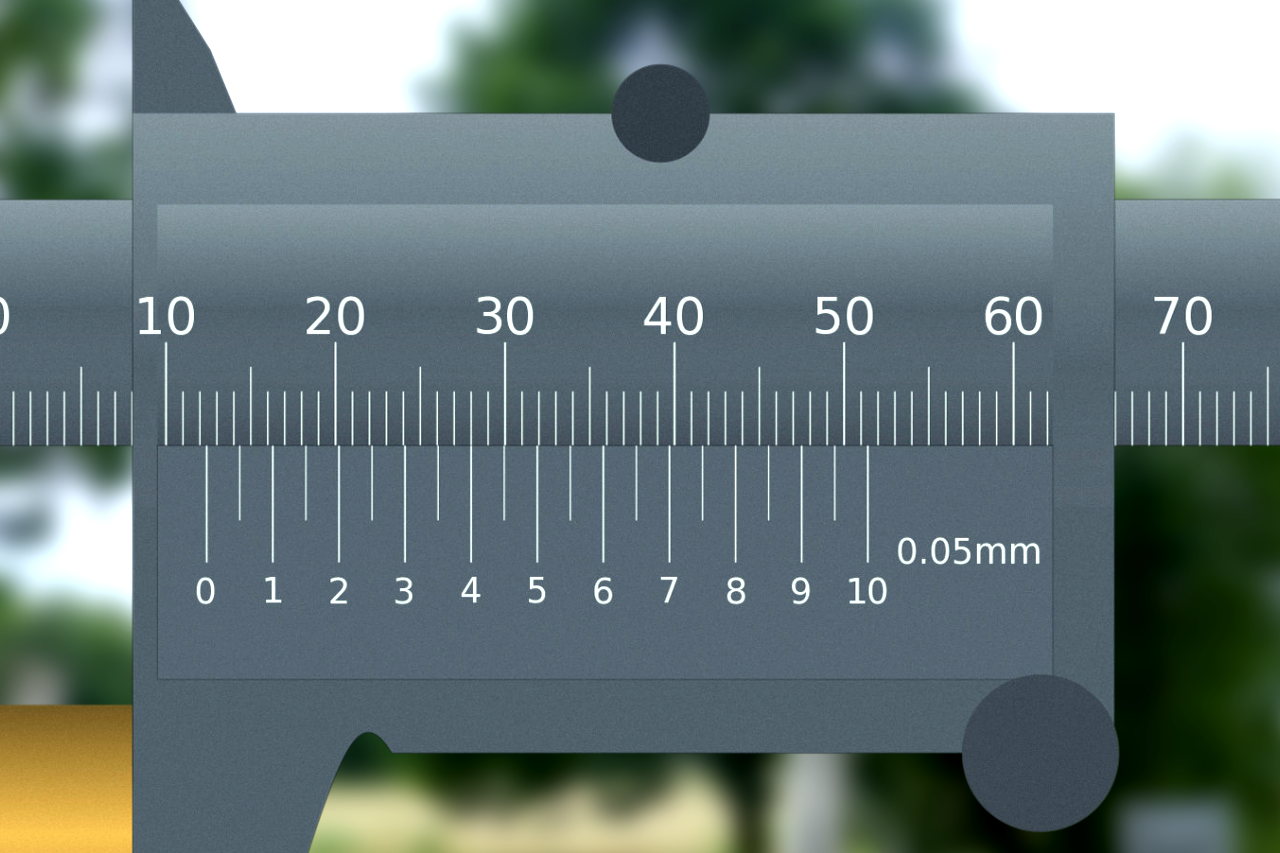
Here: 12.4 mm
